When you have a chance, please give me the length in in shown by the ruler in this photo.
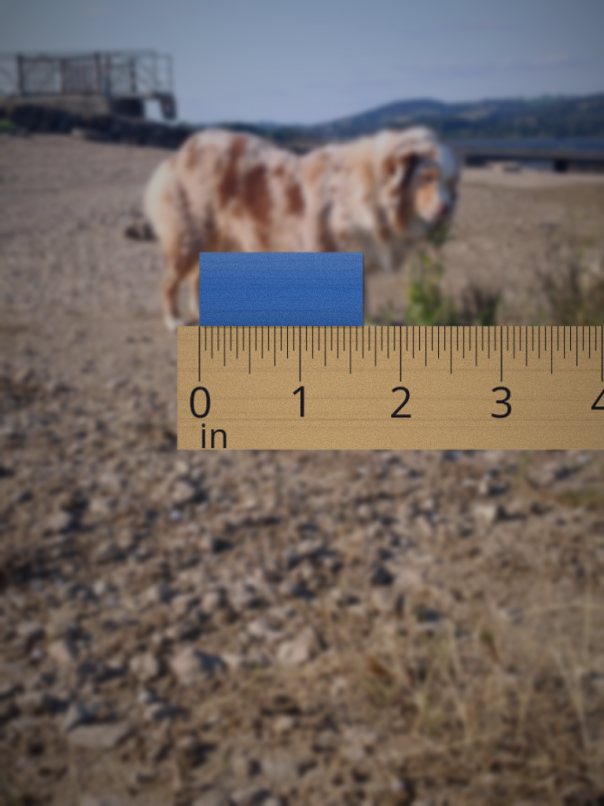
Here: 1.625 in
